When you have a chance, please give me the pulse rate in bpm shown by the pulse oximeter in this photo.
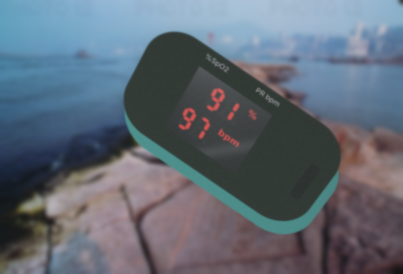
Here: 97 bpm
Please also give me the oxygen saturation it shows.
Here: 91 %
